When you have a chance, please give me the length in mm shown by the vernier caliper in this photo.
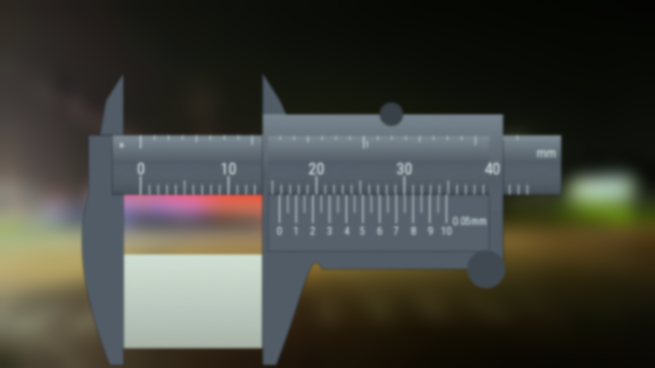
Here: 15.8 mm
